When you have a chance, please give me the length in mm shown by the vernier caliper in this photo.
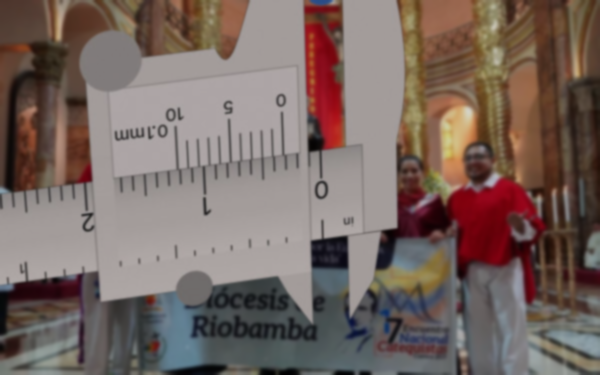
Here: 3.2 mm
